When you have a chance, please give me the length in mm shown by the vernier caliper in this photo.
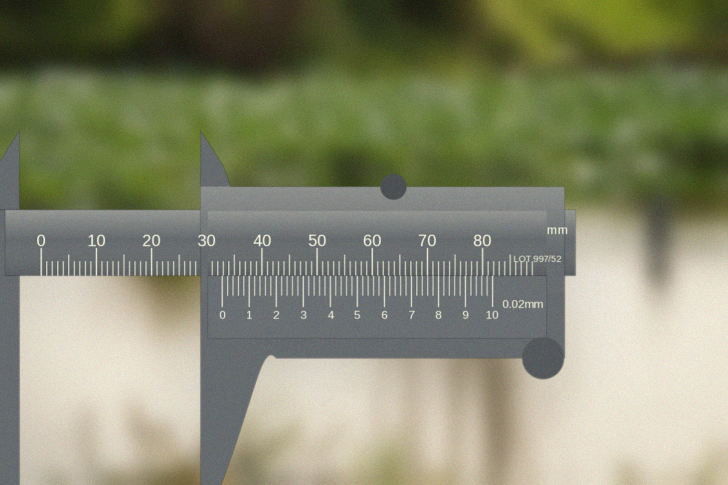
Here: 32.8 mm
